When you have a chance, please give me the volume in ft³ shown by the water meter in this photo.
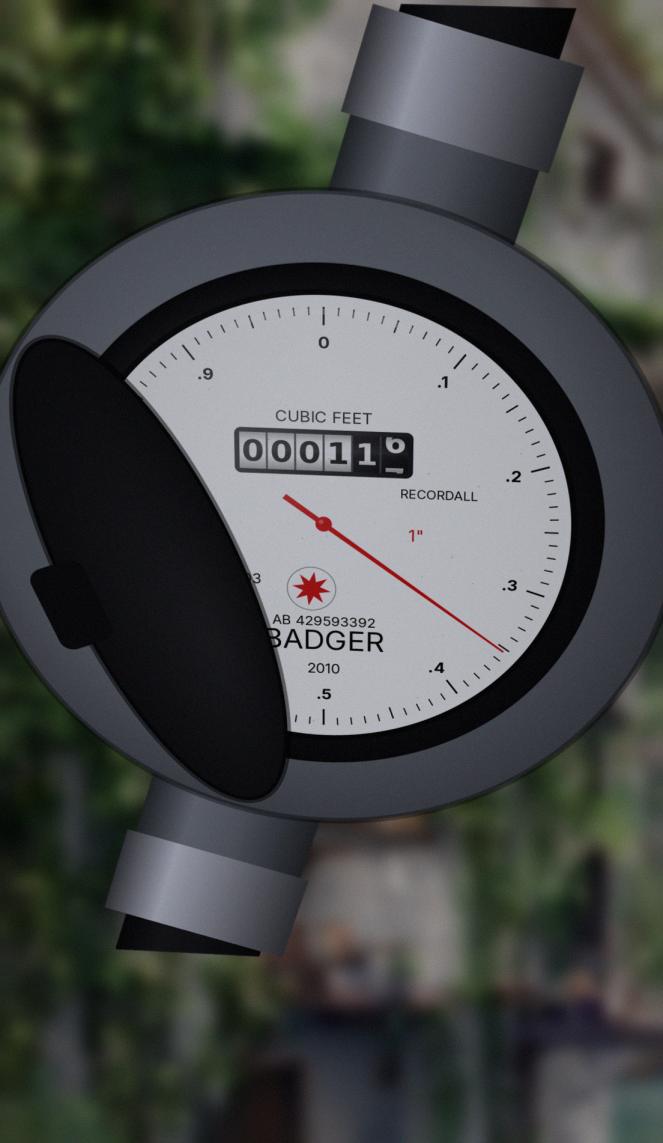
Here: 116.35 ft³
